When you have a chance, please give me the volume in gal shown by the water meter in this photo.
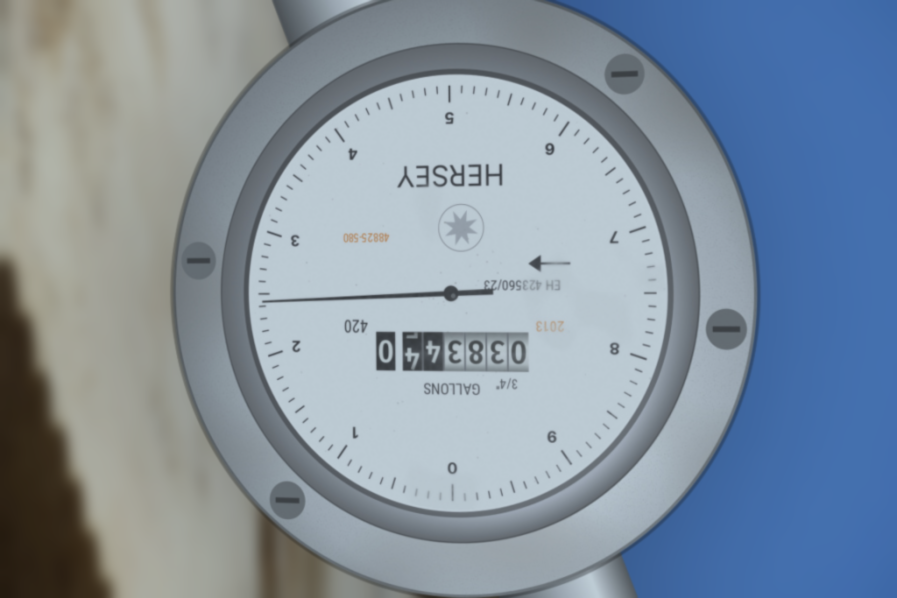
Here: 383442.4 gal
